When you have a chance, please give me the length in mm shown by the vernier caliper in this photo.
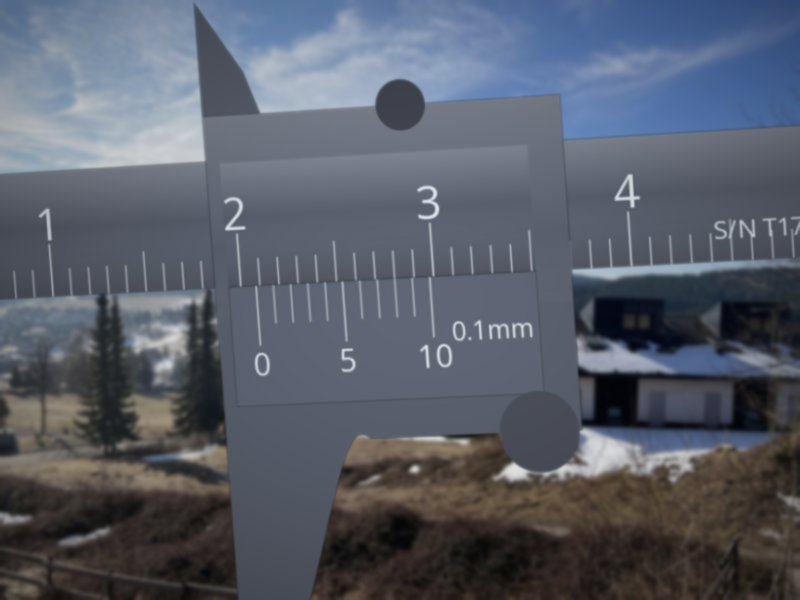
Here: 20.8 mm
